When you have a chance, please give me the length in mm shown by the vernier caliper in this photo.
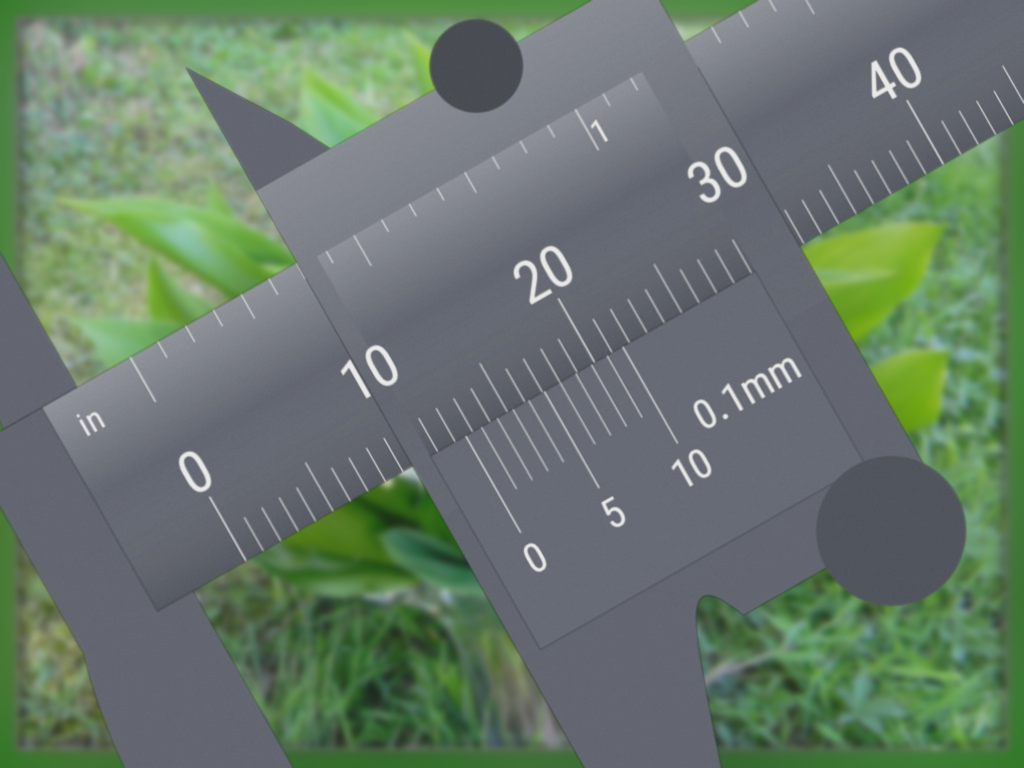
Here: 12.6 mm
